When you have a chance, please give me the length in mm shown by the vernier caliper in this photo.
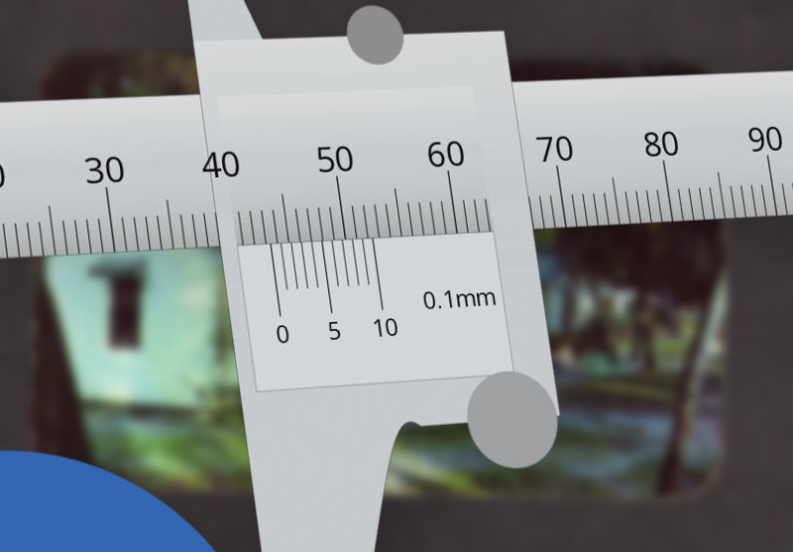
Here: 43.4 mm
